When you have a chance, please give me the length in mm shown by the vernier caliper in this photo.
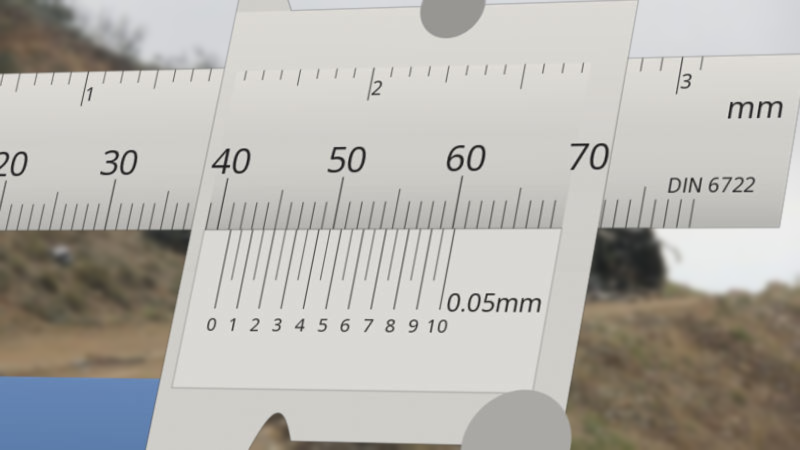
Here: 41.2 mm
